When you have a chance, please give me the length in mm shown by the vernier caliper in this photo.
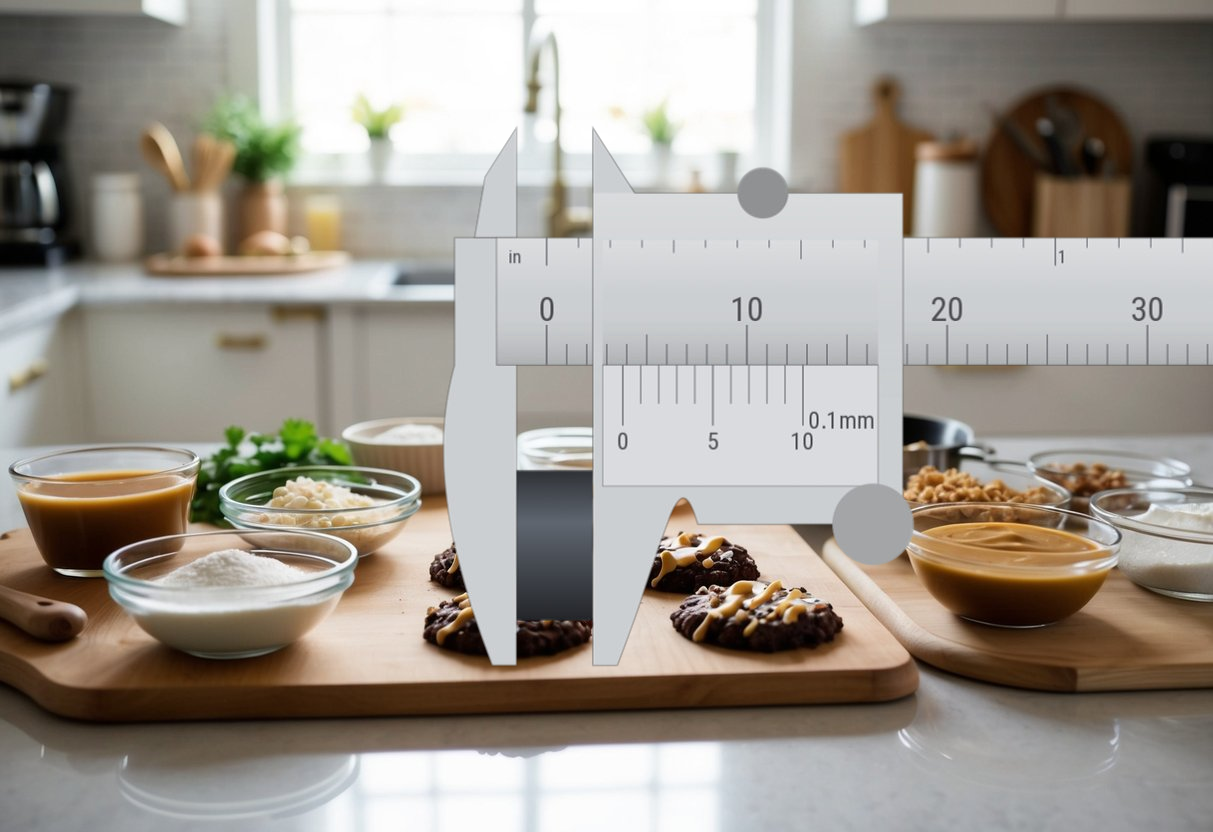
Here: 3.8 mm
